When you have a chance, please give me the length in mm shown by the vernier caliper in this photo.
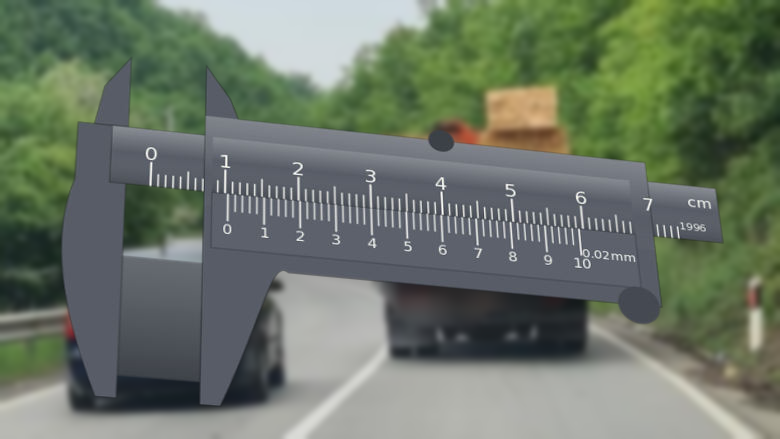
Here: 10.4 mm
